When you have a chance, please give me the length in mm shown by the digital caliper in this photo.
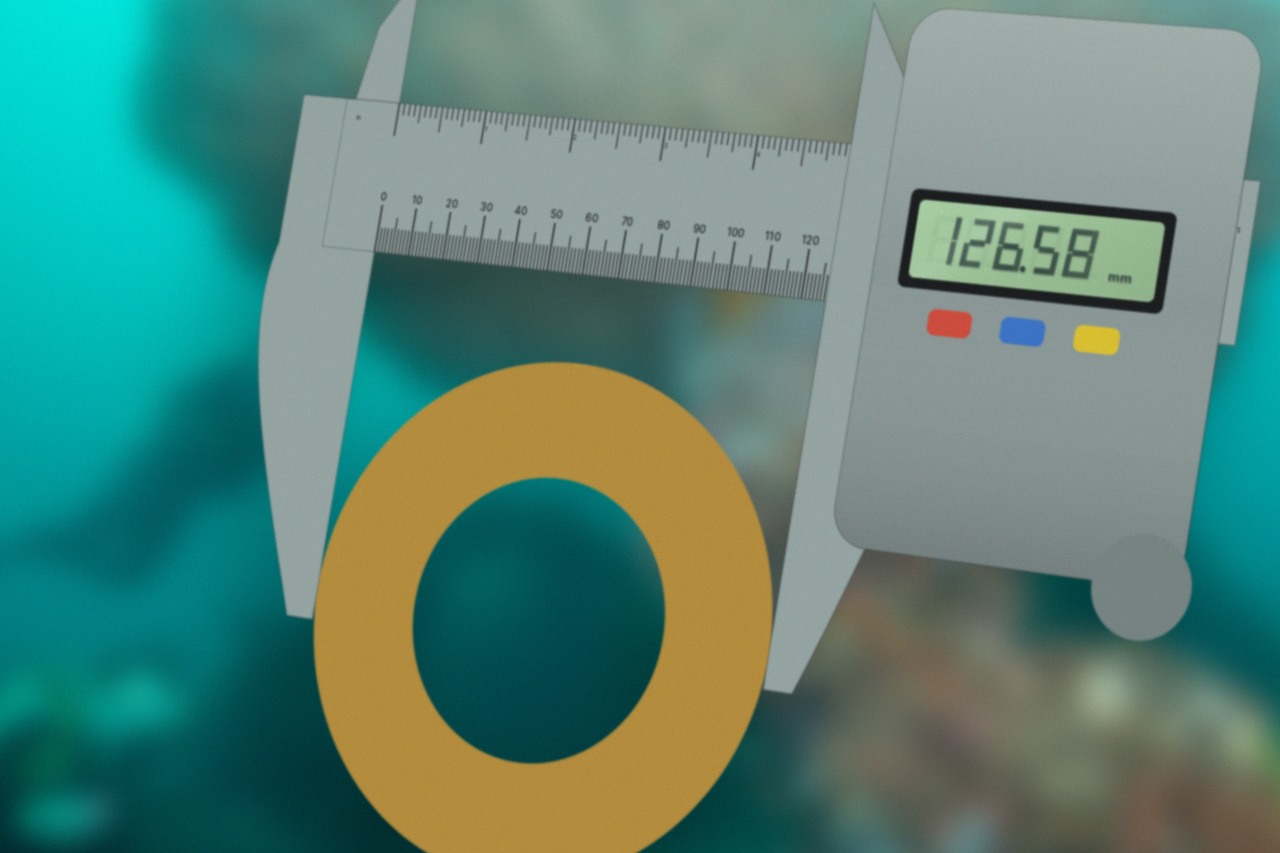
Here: 126.58 mm
